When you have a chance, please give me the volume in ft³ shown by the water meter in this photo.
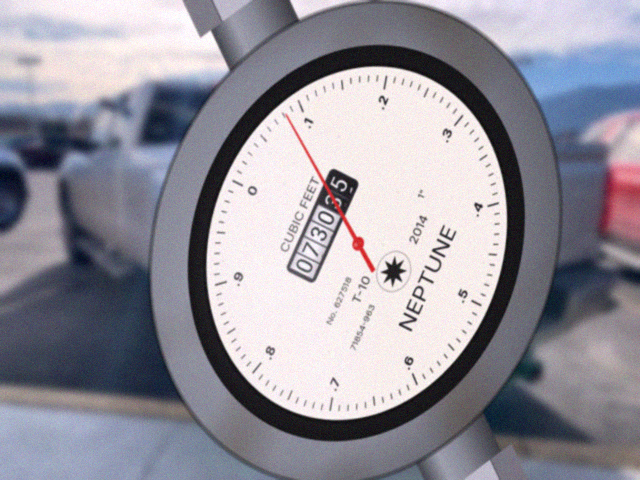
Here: 73035.08 ft³
